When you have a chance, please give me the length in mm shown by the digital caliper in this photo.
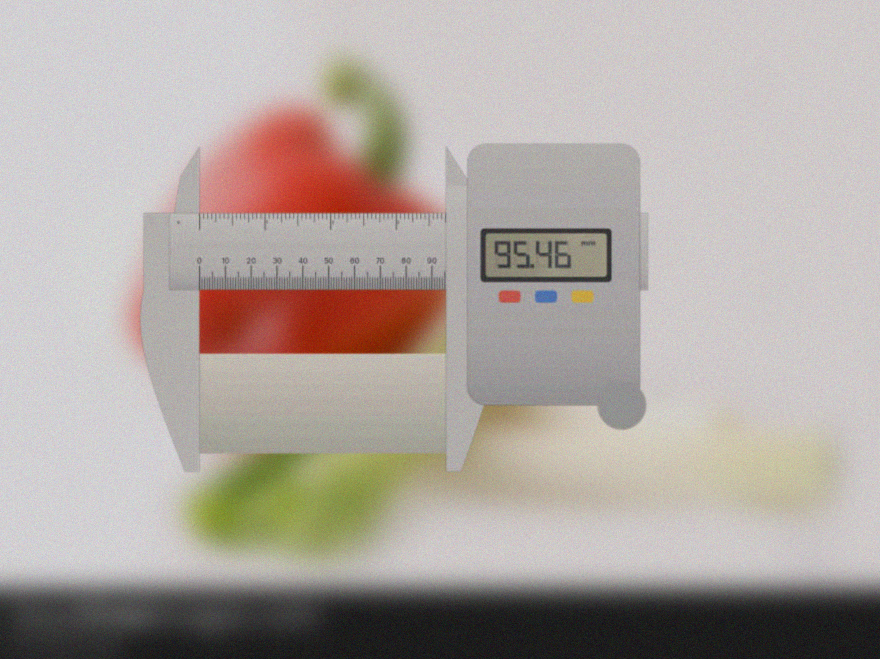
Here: 95.46 mm
